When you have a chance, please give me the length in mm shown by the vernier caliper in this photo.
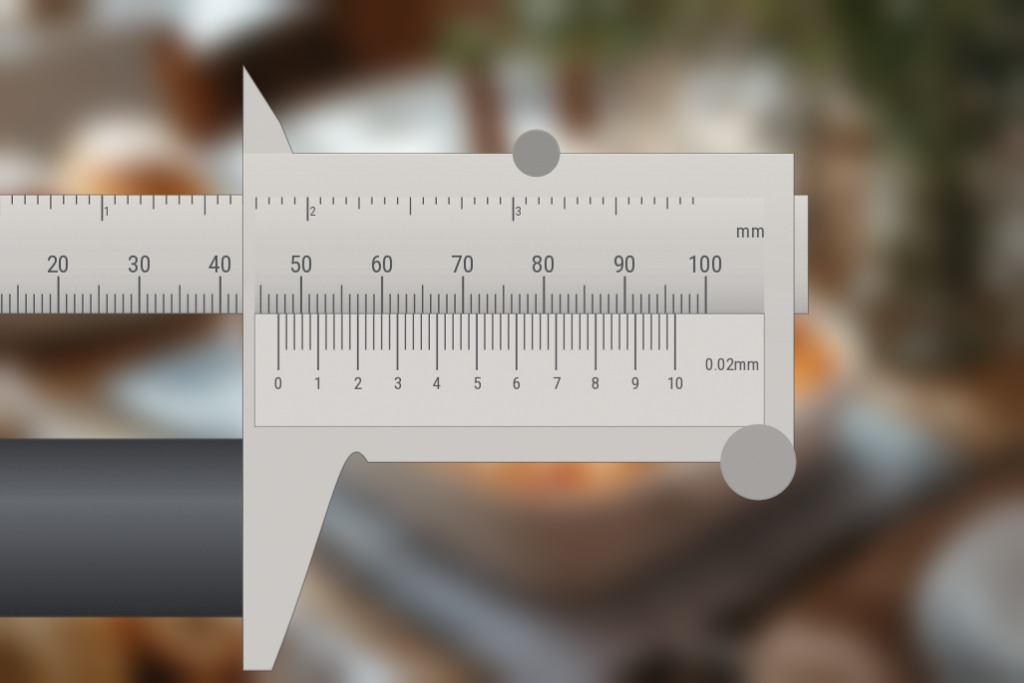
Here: 47.2 mm
